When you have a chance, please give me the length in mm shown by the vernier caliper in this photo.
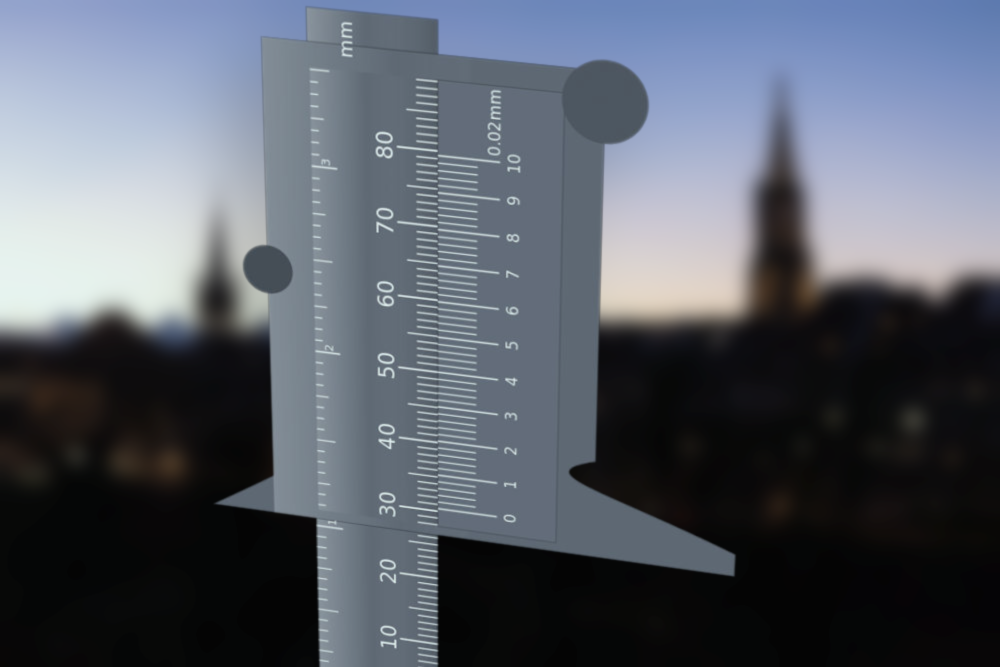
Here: 30.4 mm
